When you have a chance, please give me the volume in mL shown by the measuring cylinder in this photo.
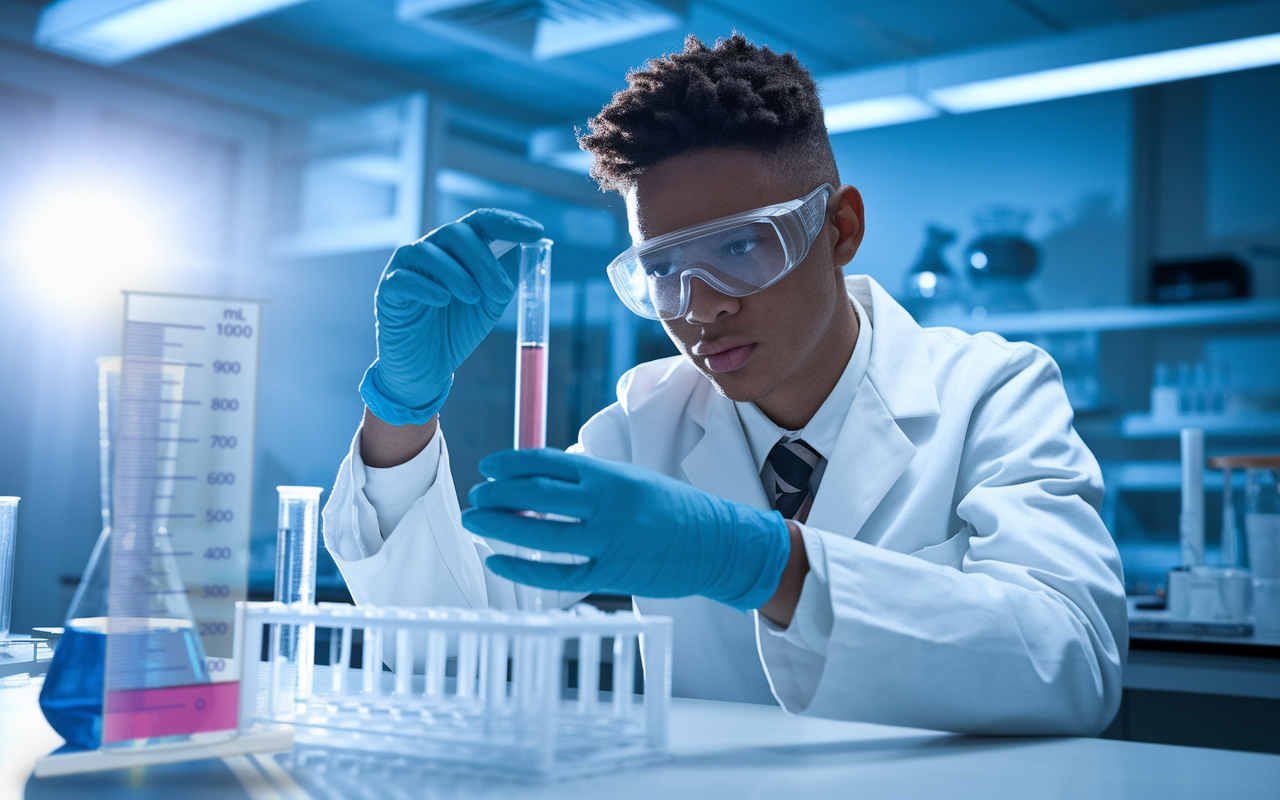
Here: 50 mL
